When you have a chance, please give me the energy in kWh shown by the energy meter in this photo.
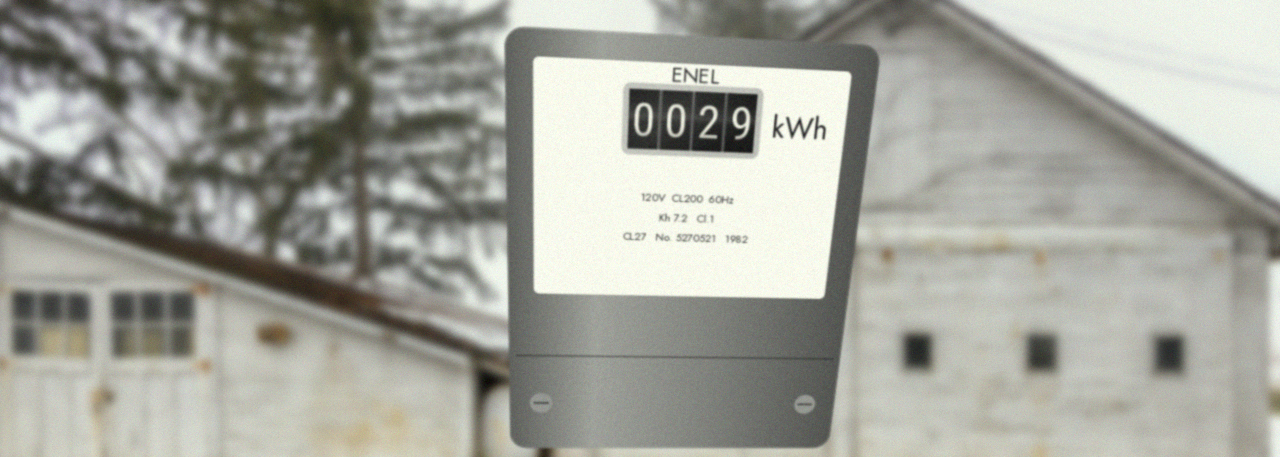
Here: 29 kWh
